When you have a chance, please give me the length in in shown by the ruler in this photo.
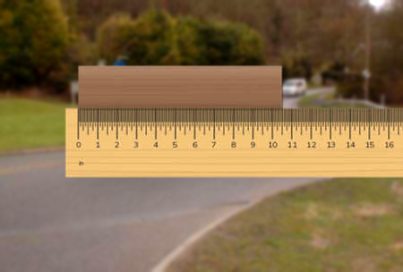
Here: 10.5 in
